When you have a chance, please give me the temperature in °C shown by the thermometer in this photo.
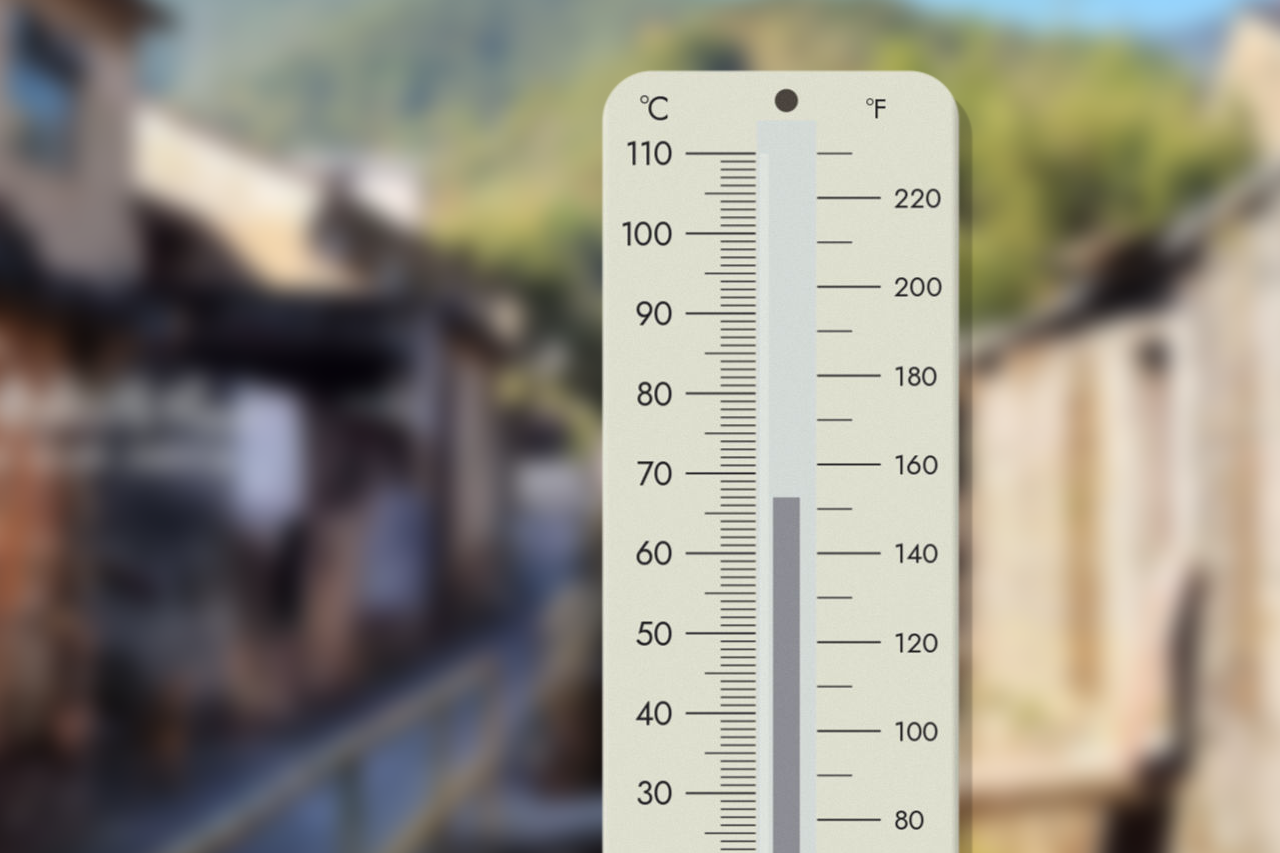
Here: 67 °C
